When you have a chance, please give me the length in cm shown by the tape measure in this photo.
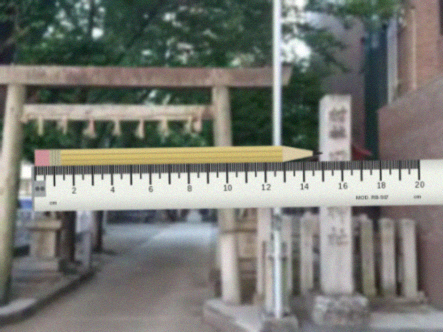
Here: 15 cm
